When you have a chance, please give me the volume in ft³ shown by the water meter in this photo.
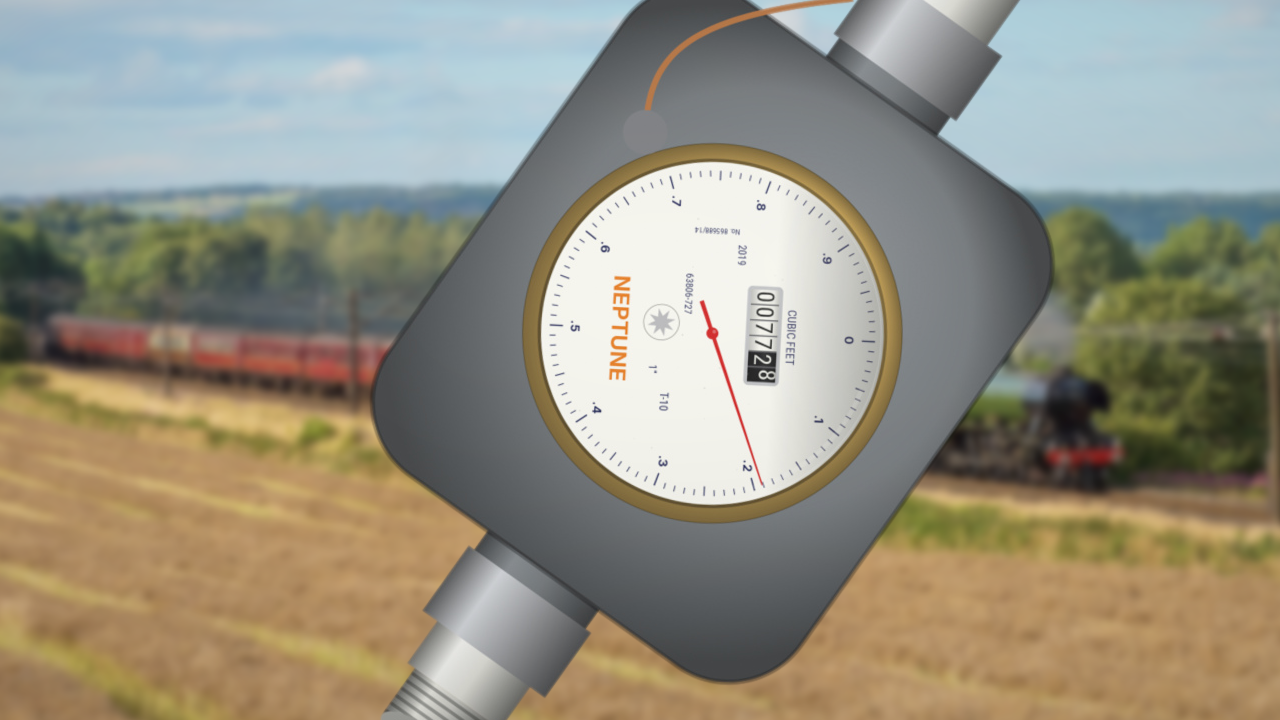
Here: 7728.19 ft³
